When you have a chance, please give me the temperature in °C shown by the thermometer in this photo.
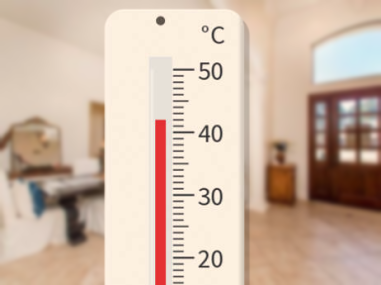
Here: 42 °C
